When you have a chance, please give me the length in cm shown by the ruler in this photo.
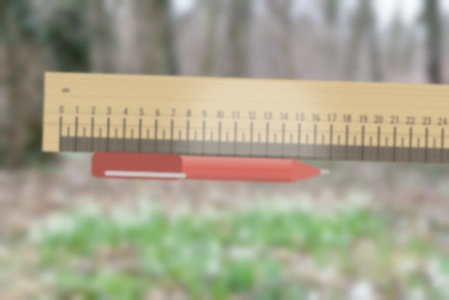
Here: 15 cm
